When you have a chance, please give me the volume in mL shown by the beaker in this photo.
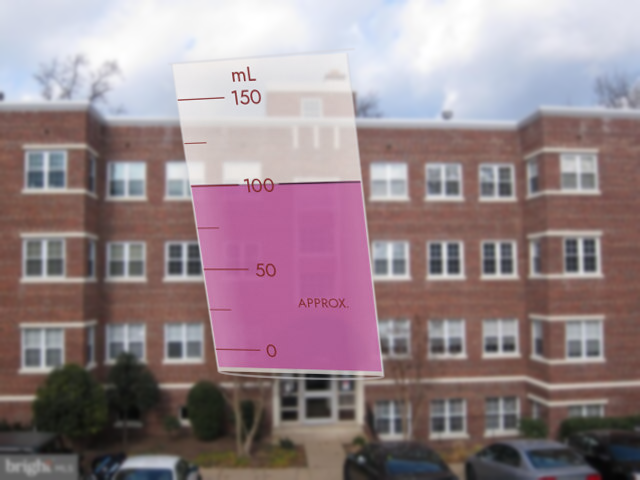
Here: 100 mL
